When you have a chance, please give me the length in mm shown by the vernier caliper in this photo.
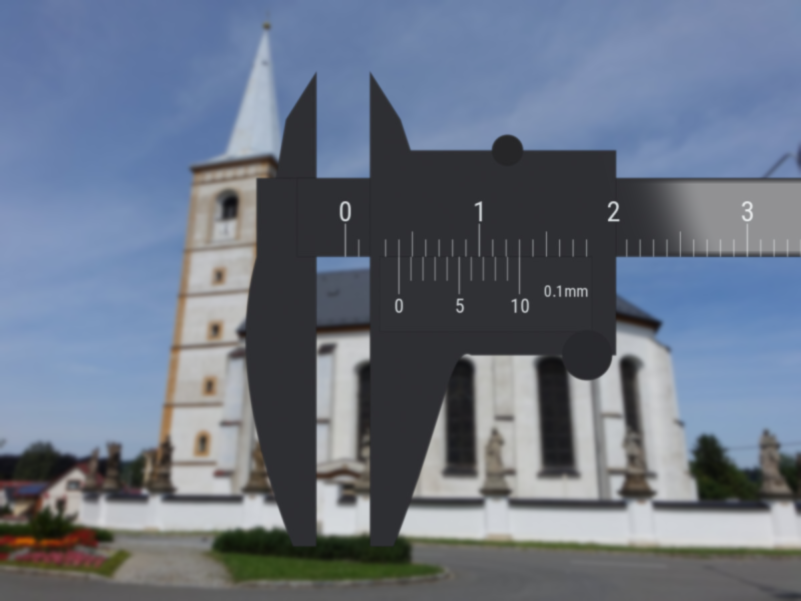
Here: 4.0 mm
